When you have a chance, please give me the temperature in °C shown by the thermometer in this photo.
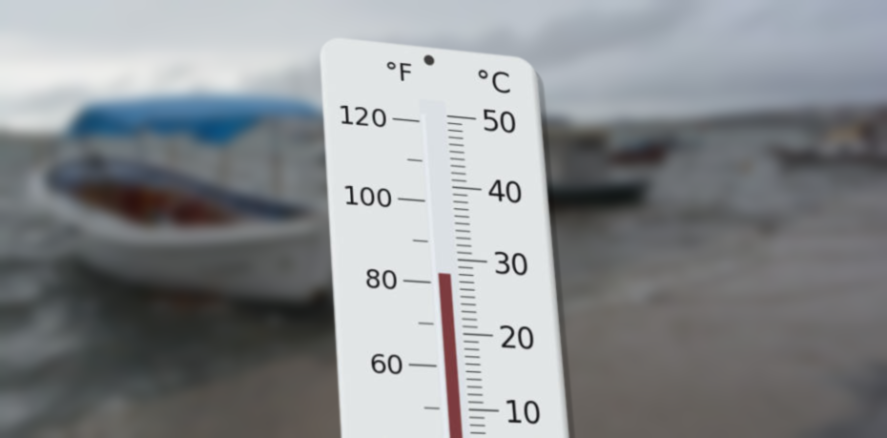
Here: 28 °C
